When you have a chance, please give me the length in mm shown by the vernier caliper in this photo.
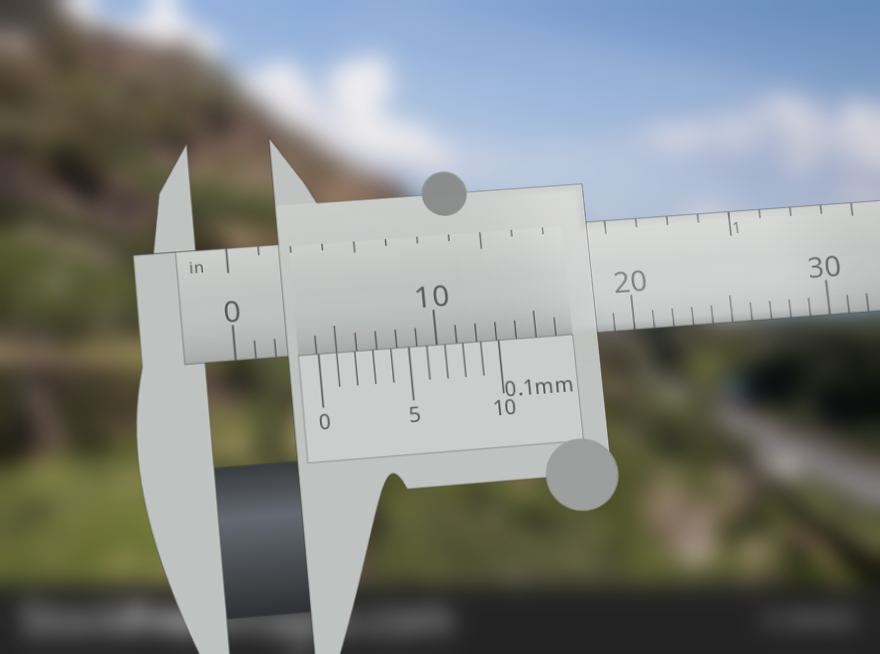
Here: 4.1 mm
